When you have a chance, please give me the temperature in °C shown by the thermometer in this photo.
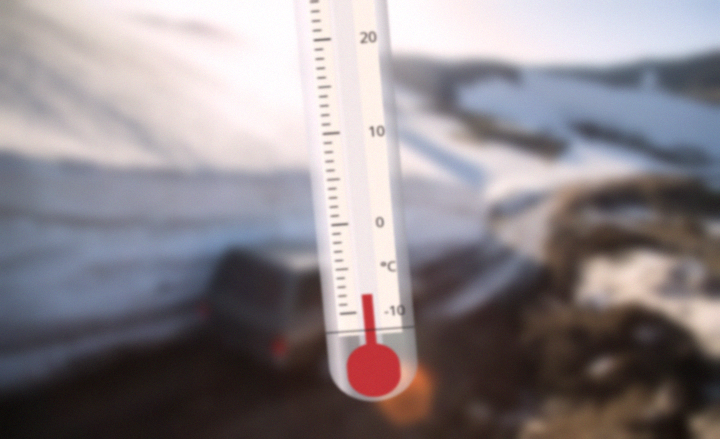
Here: -8 °C
